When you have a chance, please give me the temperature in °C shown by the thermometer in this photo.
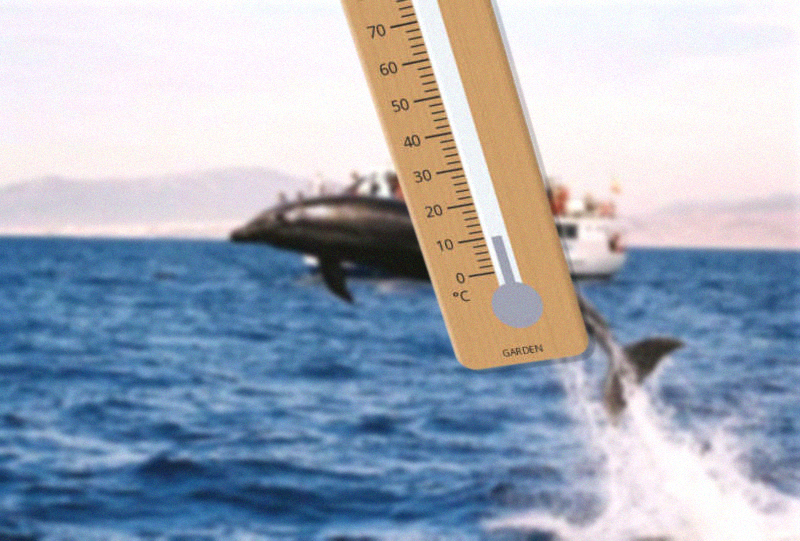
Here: 10 °C
